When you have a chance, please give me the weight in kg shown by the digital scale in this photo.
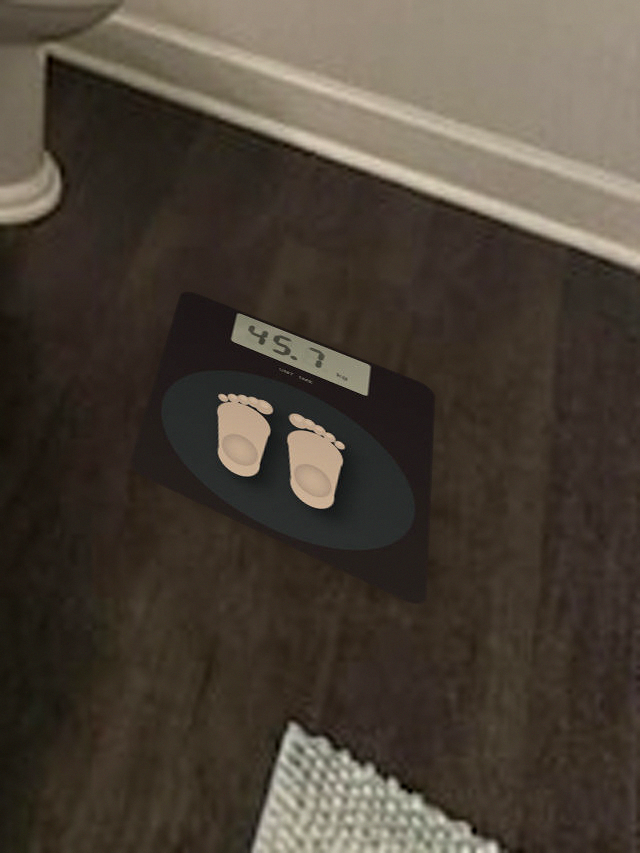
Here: 45.7 kg
